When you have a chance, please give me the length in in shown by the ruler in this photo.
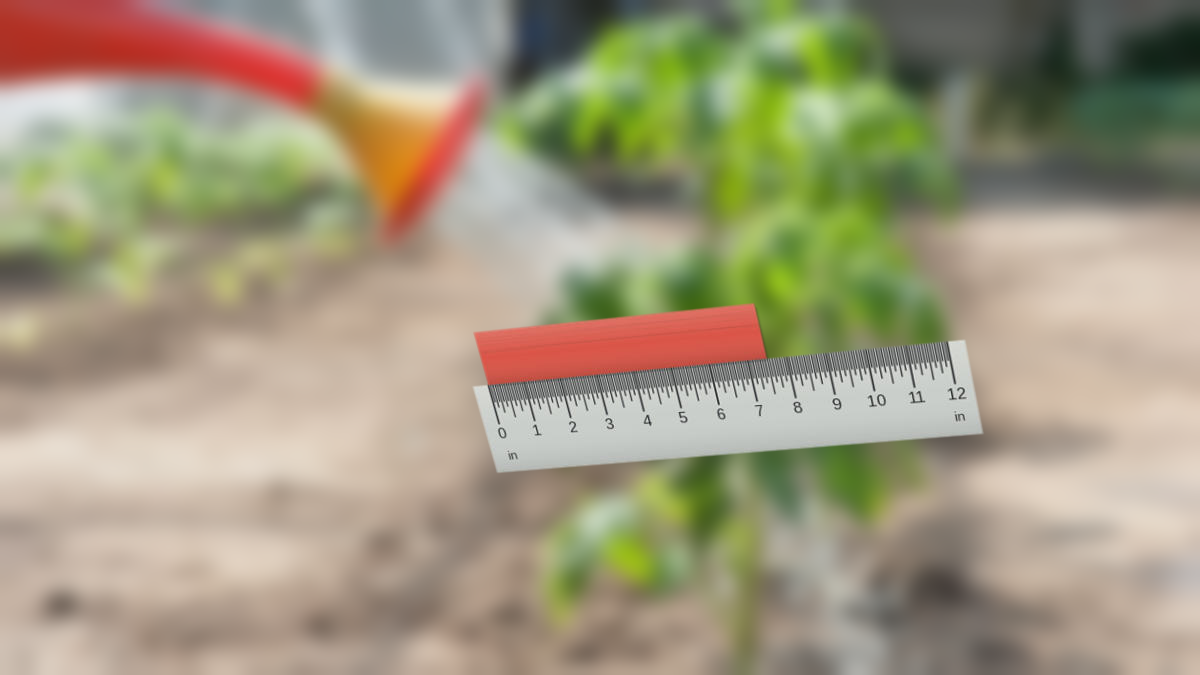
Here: 7.5 in
